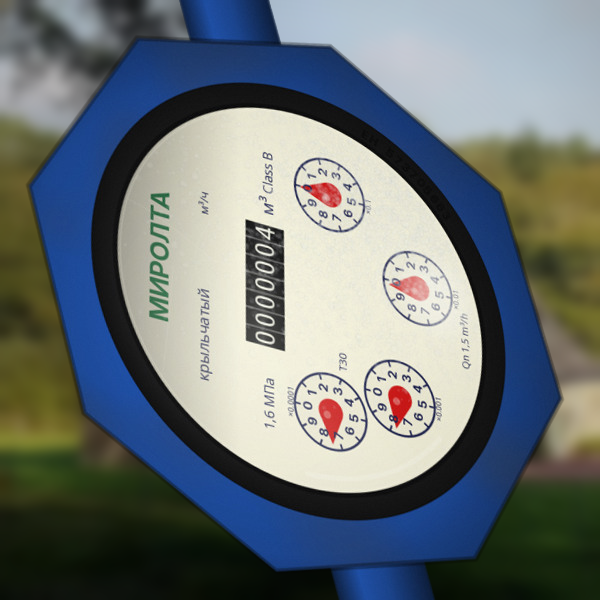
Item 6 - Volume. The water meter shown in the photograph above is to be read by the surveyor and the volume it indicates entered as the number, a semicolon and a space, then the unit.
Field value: 3.9977; m³
